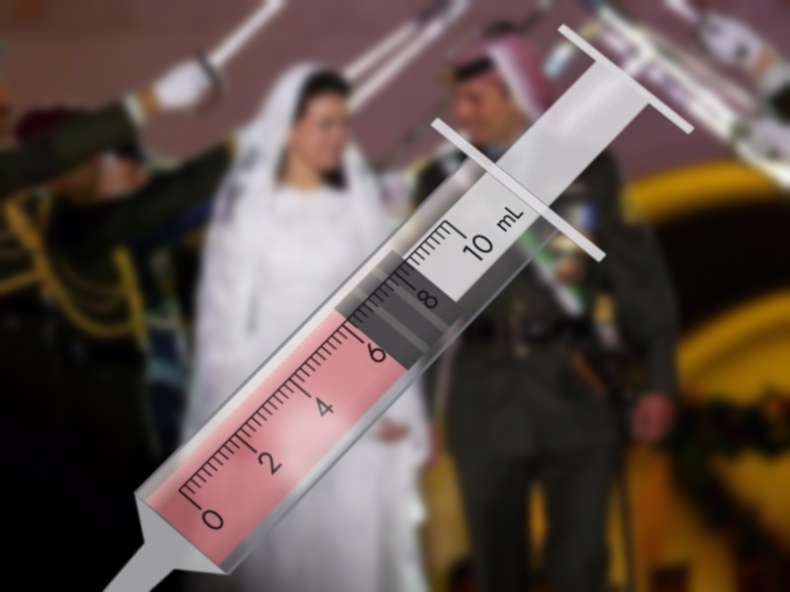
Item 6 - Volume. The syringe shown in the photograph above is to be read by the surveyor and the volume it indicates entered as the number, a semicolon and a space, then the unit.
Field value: 6.2; mL
